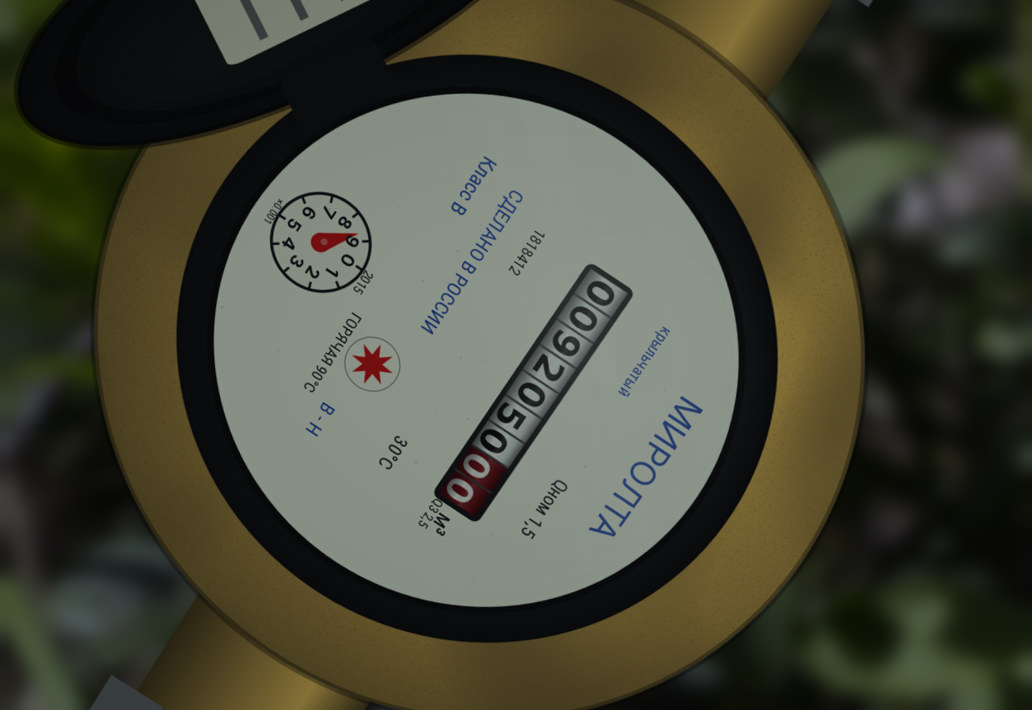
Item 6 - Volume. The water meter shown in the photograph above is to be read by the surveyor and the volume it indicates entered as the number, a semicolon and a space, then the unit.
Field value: 92049.998; m³
